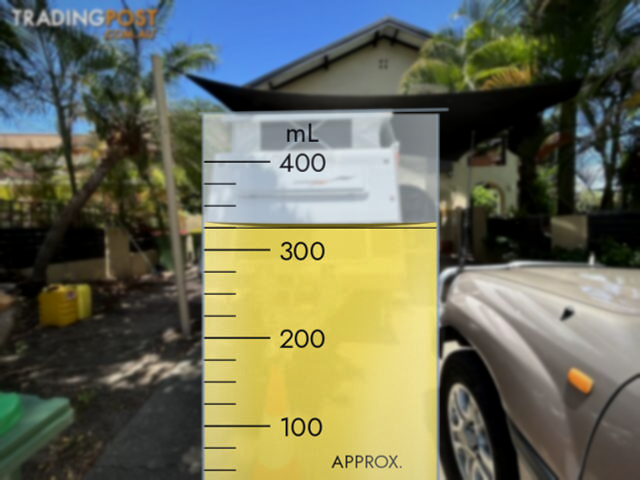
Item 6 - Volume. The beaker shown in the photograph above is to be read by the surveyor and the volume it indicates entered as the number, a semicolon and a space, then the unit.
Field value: 325; mL
